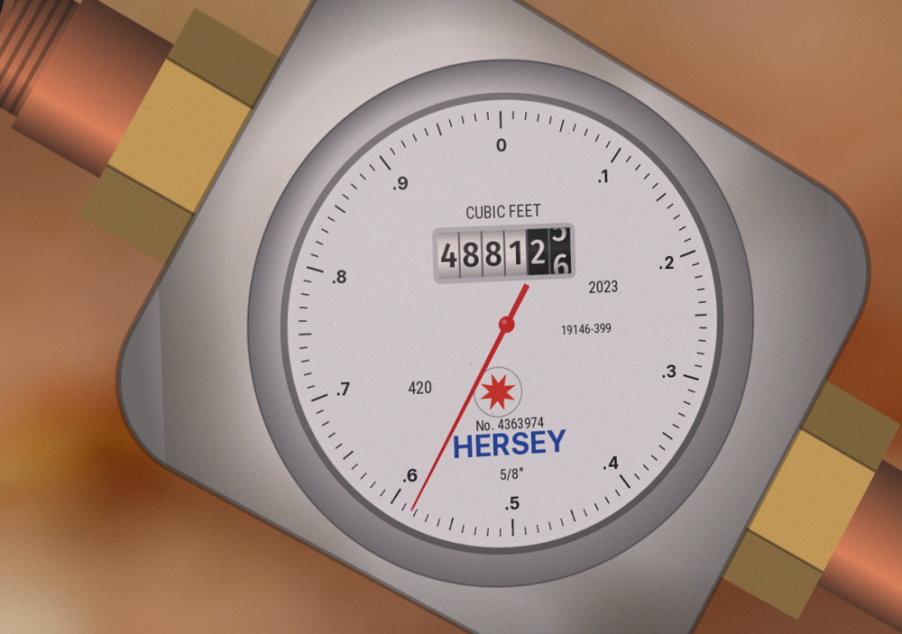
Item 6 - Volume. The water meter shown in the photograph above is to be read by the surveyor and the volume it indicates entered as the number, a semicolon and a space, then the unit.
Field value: 488125.58; ft³
